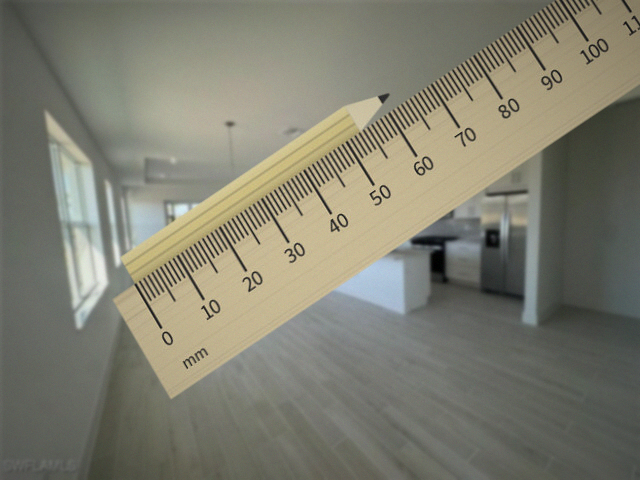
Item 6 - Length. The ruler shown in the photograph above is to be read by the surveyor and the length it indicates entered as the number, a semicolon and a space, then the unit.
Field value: 62; mm
